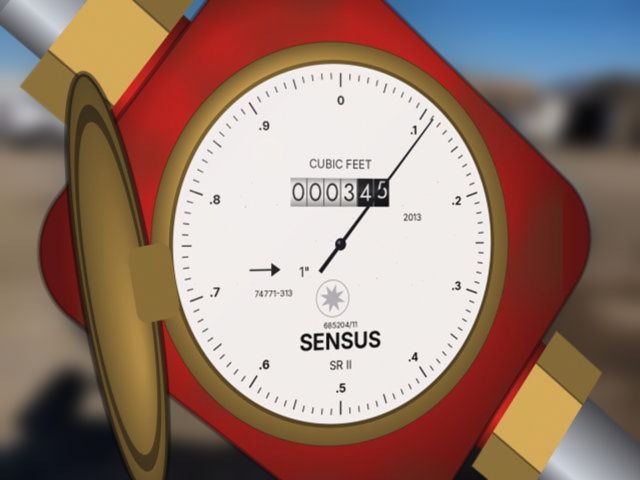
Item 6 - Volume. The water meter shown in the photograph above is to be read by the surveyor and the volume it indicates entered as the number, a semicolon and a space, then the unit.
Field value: 345.11; ft³
